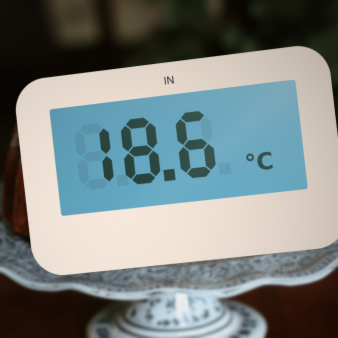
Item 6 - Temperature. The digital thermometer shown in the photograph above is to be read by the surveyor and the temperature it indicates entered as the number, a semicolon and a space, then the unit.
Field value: 18.6; °C
